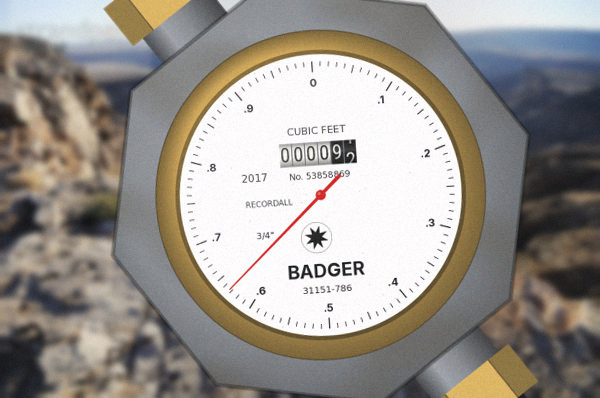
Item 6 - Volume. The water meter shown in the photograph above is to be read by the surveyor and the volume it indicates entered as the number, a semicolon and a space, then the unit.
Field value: 91.63; ft³
